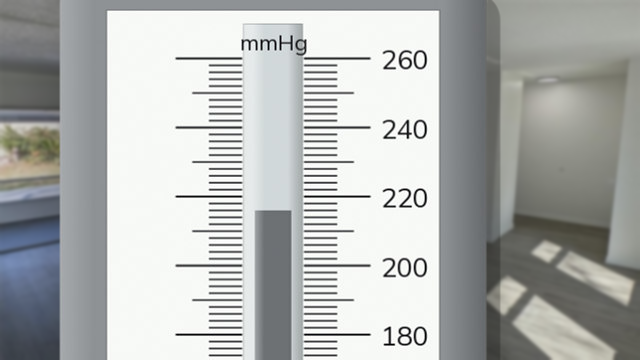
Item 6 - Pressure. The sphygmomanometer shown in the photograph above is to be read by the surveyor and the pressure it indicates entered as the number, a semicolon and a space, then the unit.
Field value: 216; mmHg
